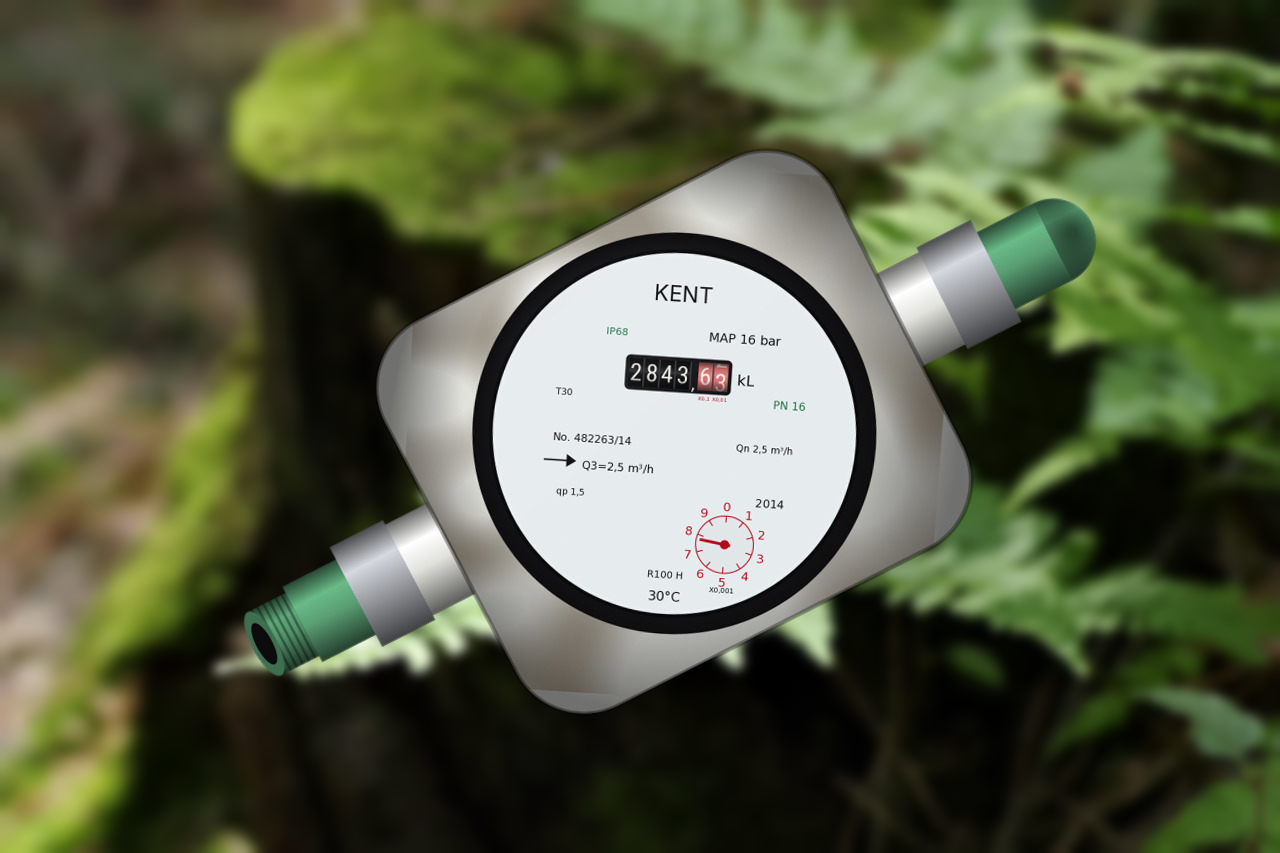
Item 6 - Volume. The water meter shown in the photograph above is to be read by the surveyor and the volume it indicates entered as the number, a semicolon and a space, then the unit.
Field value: 2843.627; kL
